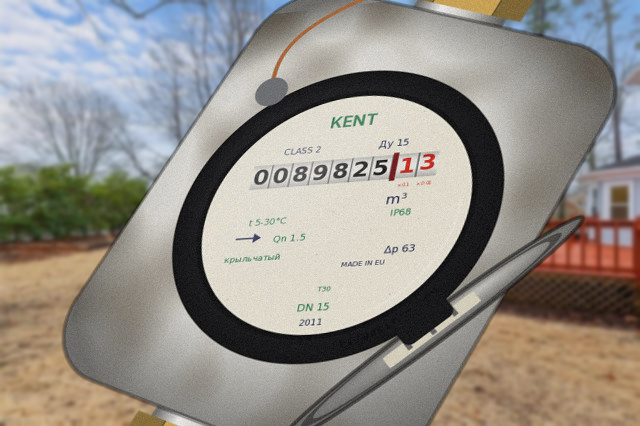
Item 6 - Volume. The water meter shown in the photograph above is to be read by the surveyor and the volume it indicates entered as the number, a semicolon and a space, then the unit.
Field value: 89825.13; m³
